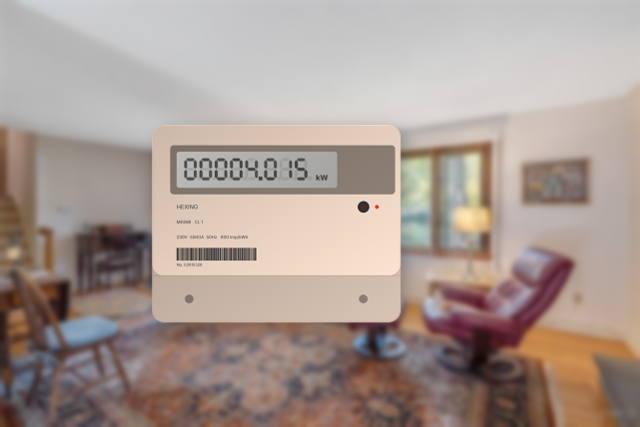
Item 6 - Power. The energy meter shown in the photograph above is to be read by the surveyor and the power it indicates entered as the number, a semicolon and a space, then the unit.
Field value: 4.015; kW
